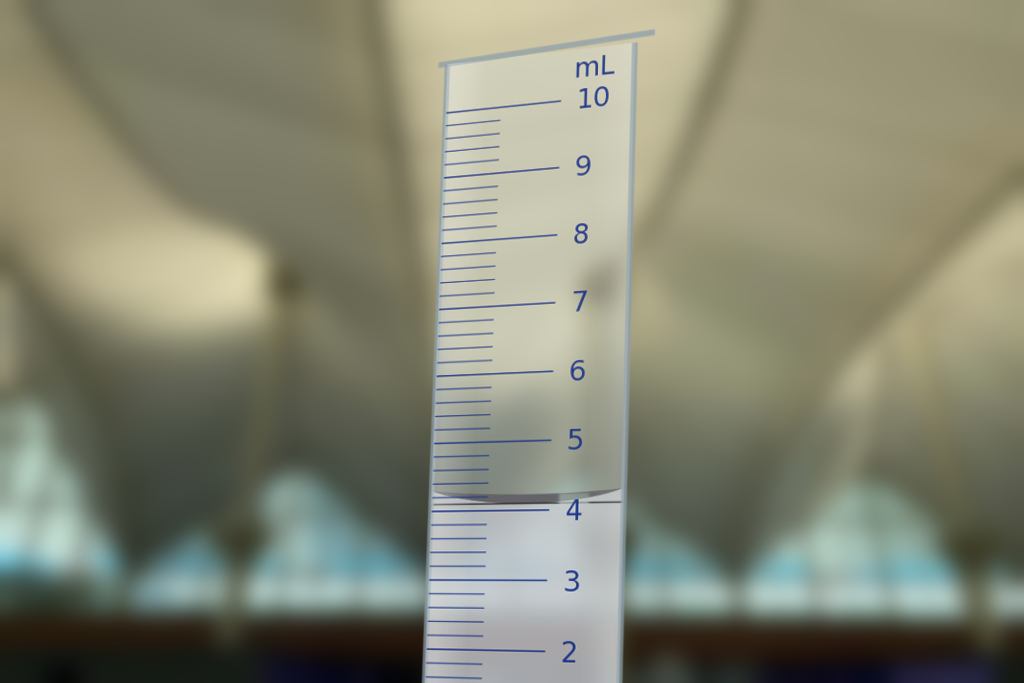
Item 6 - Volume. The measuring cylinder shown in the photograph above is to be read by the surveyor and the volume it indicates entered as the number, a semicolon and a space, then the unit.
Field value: 4.1; mL
